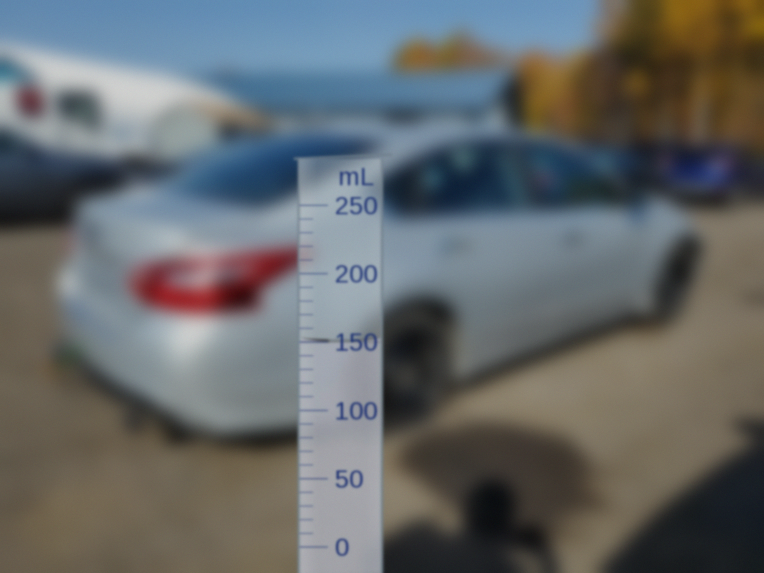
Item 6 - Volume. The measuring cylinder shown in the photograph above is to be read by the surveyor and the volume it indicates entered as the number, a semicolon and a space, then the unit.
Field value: 150; mL
